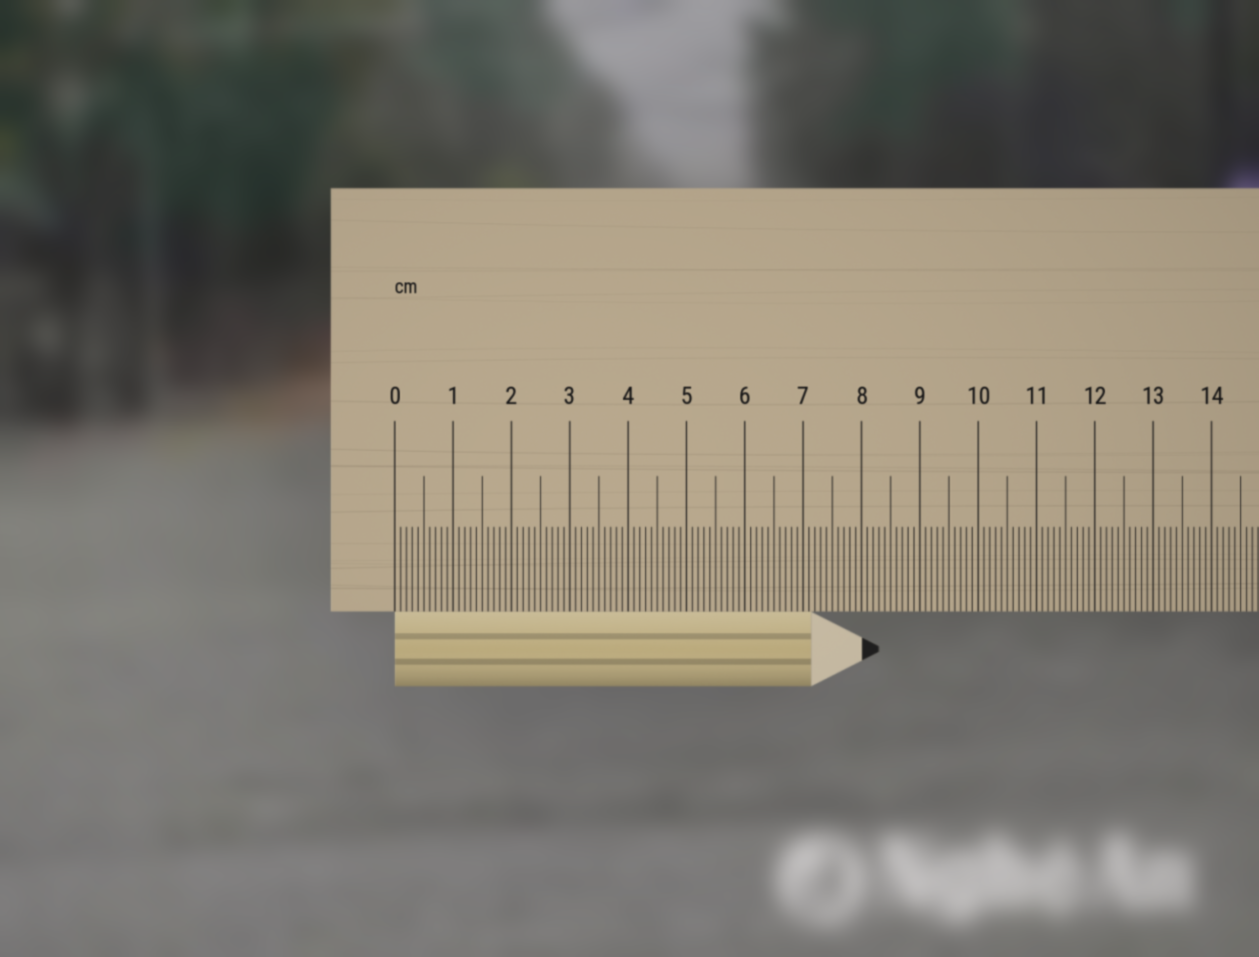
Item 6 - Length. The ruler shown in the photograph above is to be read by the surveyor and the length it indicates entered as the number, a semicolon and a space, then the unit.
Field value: 8.3; cm
